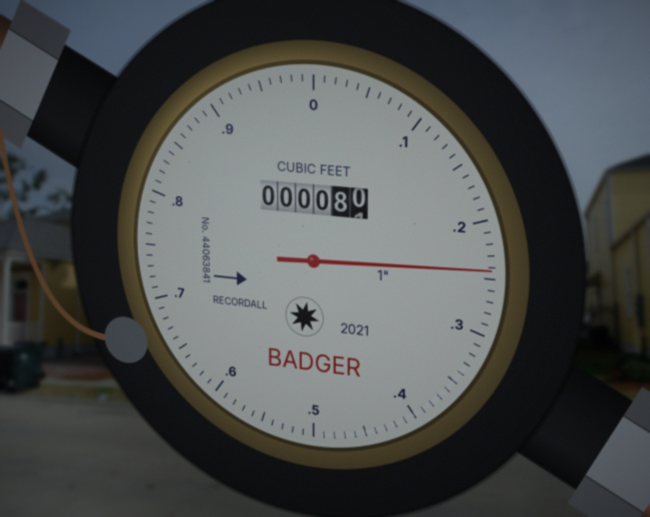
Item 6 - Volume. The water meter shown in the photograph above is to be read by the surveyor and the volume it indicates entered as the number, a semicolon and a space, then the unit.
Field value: 80.24; ft³
